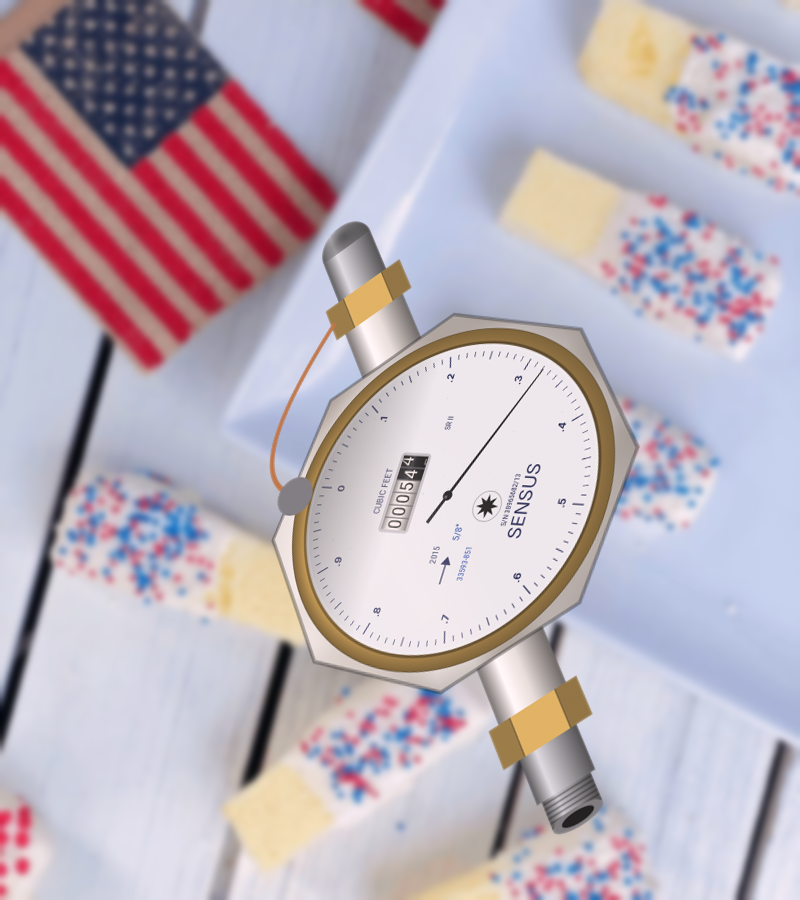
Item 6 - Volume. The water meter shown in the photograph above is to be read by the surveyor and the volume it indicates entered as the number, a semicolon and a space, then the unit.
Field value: 544.32; ft³
